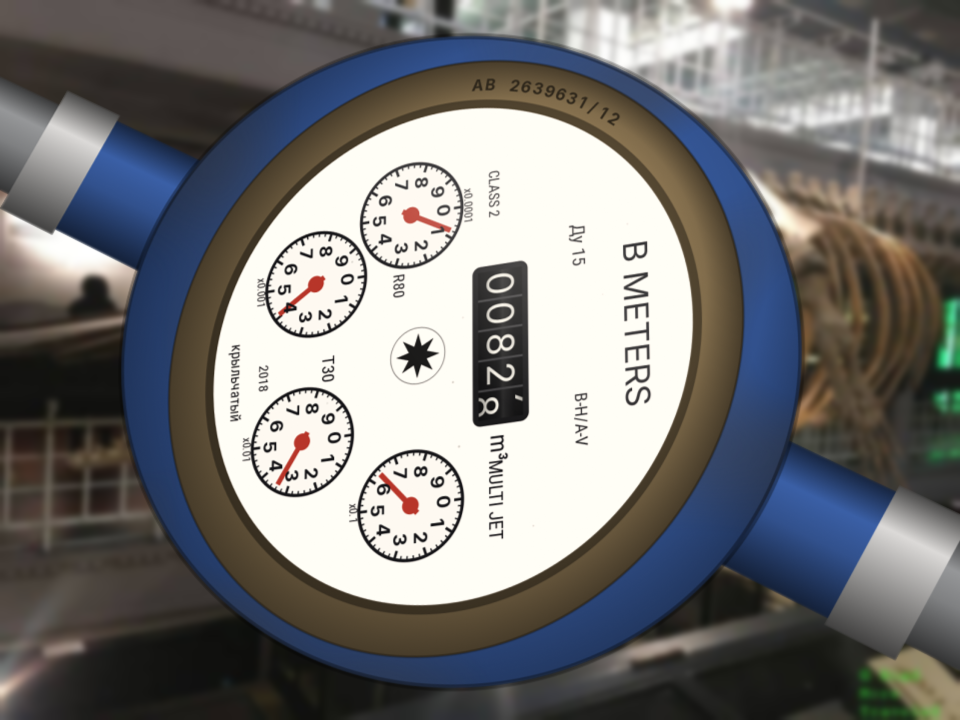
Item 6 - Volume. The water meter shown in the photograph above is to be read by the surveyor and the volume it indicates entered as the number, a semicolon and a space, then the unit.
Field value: 827.6340; m³
